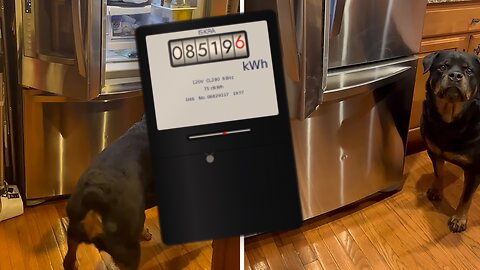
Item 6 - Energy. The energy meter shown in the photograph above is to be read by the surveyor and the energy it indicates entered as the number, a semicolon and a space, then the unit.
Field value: 8519.6; kWh
